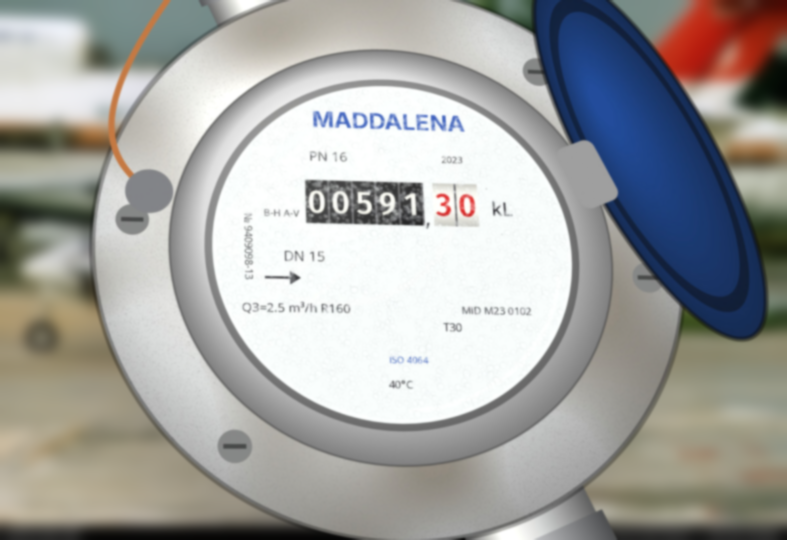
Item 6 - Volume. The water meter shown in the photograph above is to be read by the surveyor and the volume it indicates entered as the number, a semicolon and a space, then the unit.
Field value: 591.30; kL
